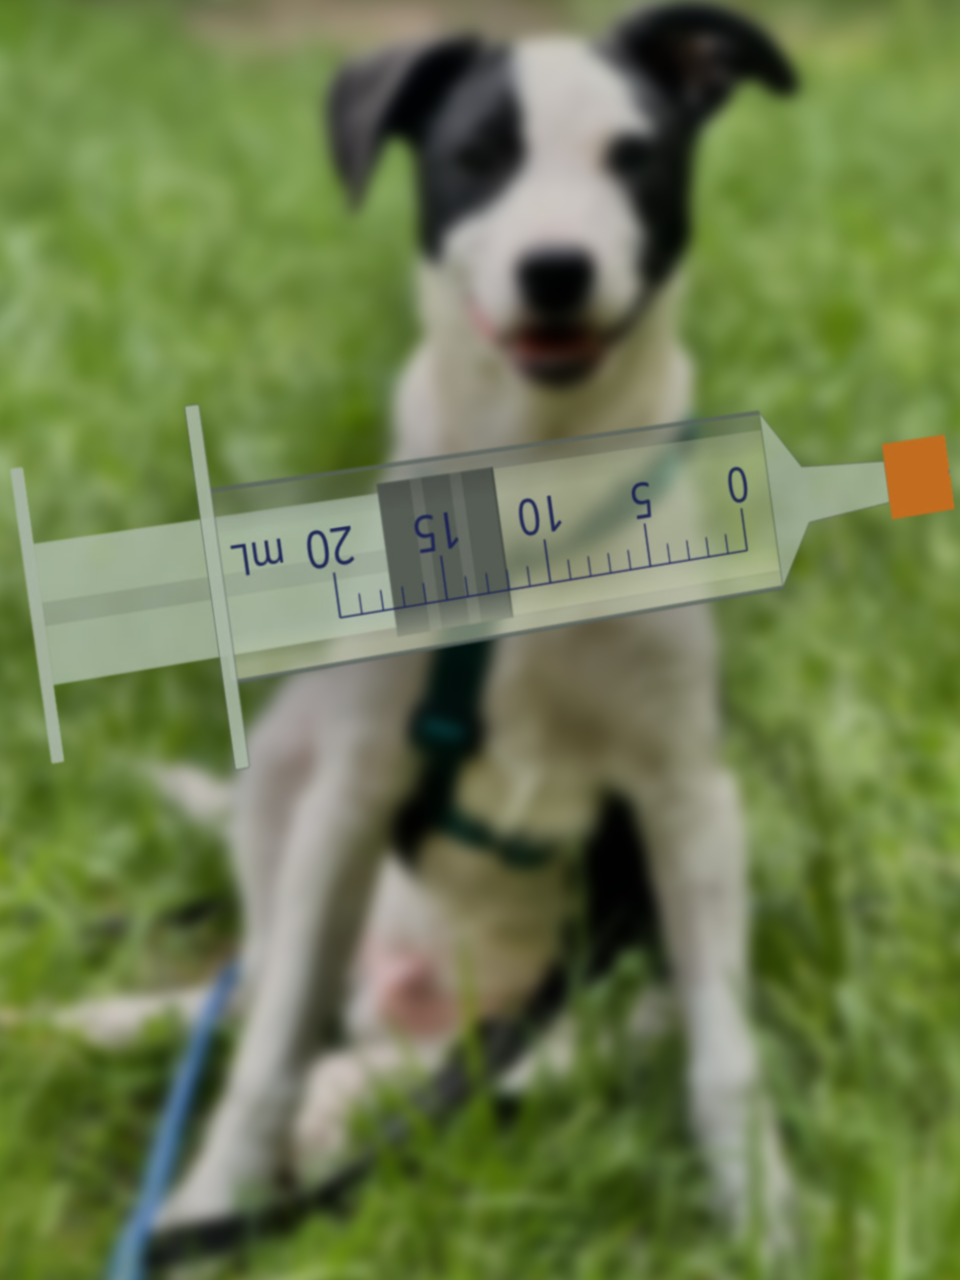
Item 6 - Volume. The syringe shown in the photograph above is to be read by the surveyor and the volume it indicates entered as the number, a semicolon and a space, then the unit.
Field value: 12; mL
